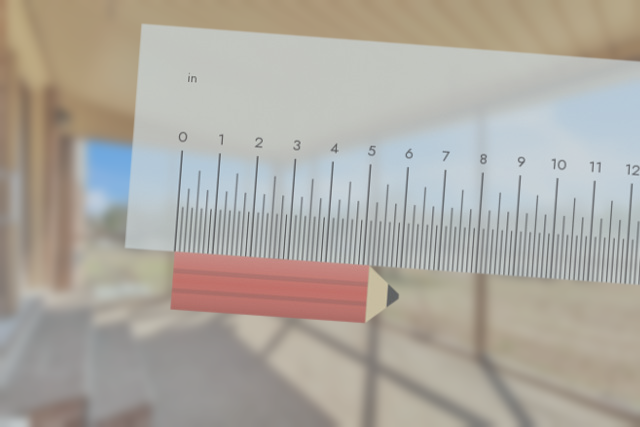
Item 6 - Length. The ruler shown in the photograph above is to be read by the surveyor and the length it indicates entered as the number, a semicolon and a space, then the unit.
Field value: 6; in
